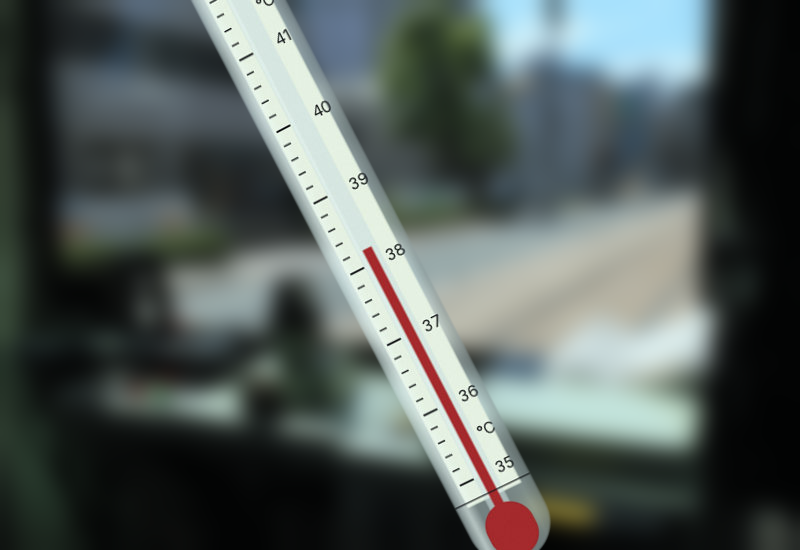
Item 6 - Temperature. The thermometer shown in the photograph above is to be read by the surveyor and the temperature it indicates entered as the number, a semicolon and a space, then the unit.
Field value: 38.2; °C
